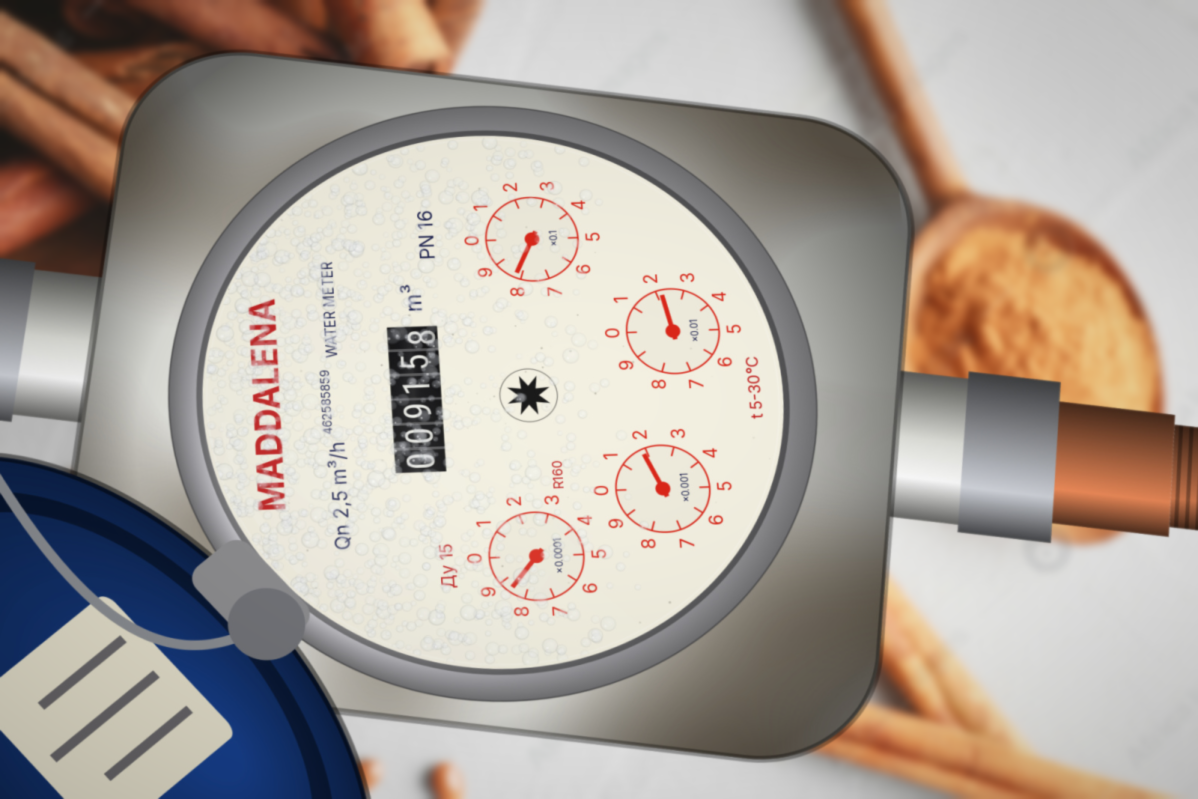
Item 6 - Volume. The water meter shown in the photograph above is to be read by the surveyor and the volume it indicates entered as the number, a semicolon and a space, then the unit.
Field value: 9157.8218; m³
